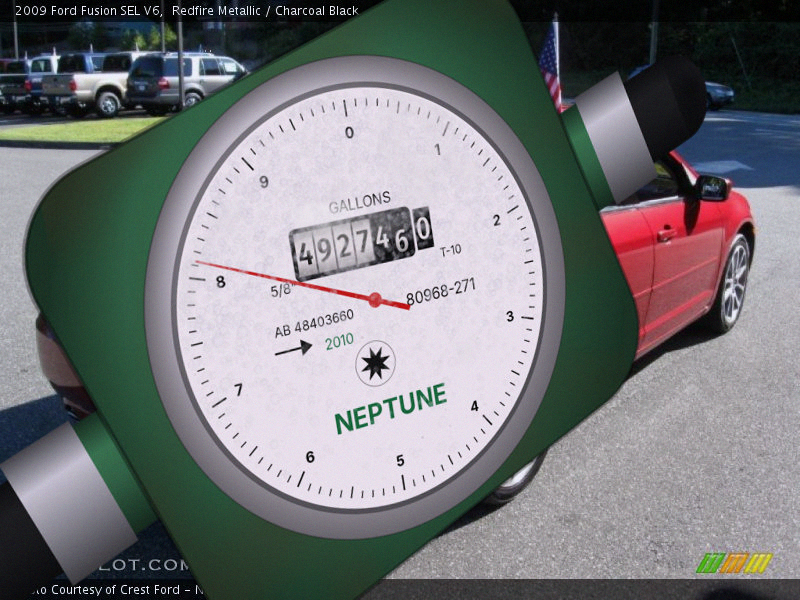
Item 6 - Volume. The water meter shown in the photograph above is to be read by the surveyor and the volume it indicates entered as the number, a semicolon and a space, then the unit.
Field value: 4927458.1; gal
